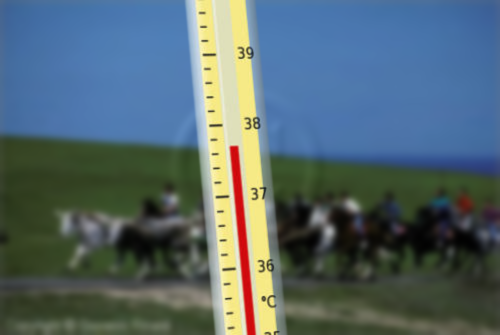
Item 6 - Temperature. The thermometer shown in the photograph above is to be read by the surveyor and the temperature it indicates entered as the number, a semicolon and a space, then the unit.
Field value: 37.7; °C
